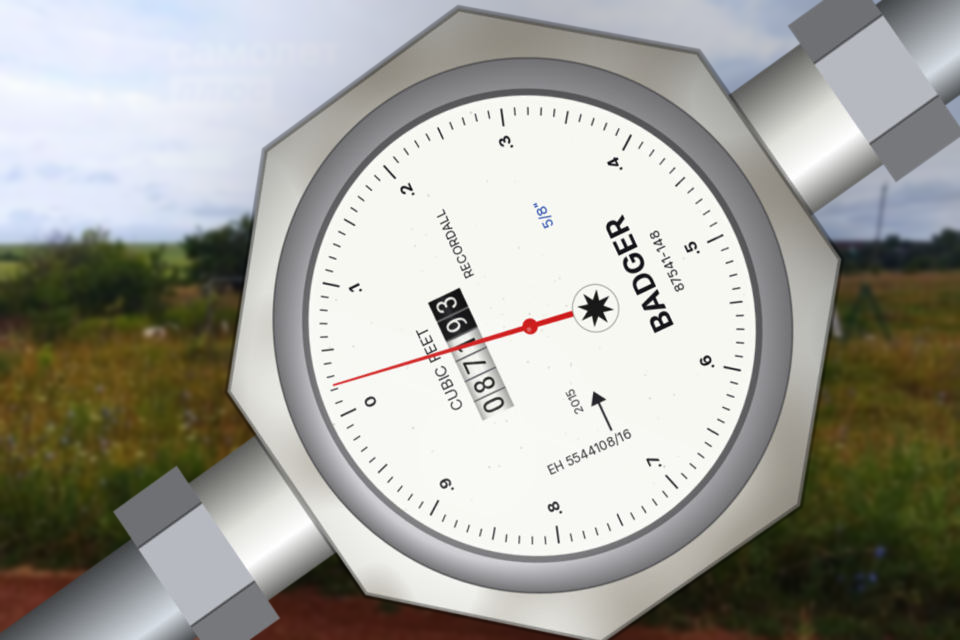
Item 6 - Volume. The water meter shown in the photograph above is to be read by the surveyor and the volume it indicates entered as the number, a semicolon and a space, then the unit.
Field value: 87193.02; ft³
